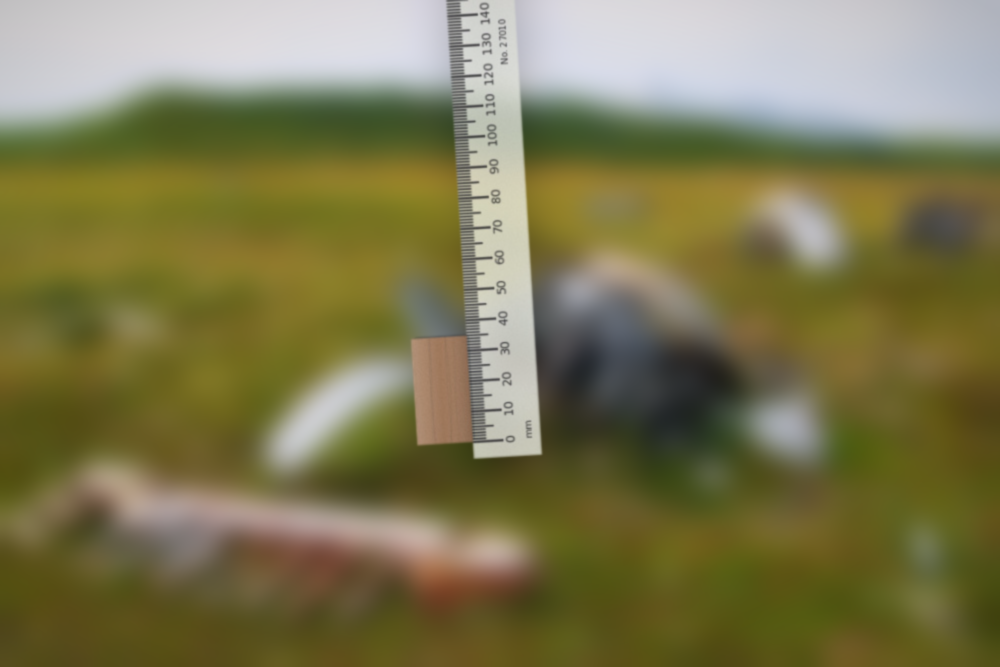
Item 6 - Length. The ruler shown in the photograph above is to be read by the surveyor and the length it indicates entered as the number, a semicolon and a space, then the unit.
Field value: 35; mm
